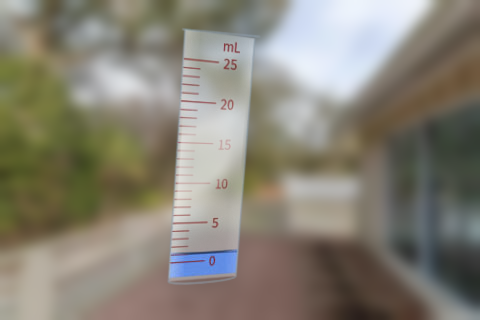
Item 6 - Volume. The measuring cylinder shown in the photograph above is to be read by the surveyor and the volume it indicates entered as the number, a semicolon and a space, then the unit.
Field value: 1; mL
